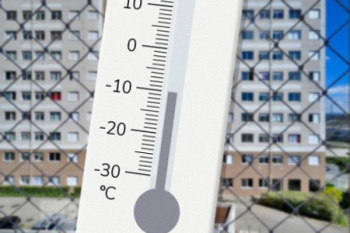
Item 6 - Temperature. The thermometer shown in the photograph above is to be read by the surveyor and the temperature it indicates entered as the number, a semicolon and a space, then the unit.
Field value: -10; °C
